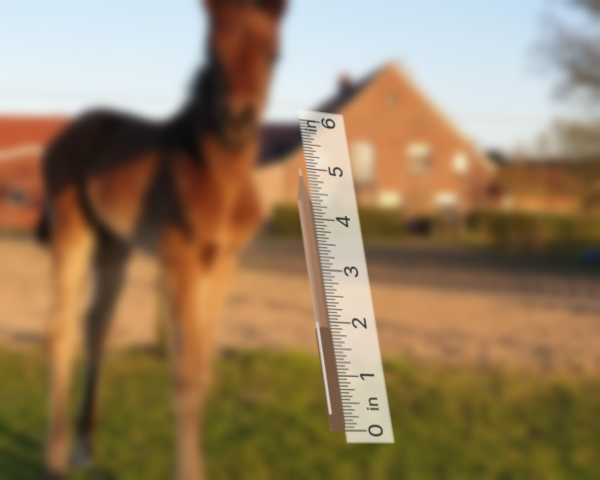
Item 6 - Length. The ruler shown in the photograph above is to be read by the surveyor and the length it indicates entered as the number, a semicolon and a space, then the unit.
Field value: 5; in
